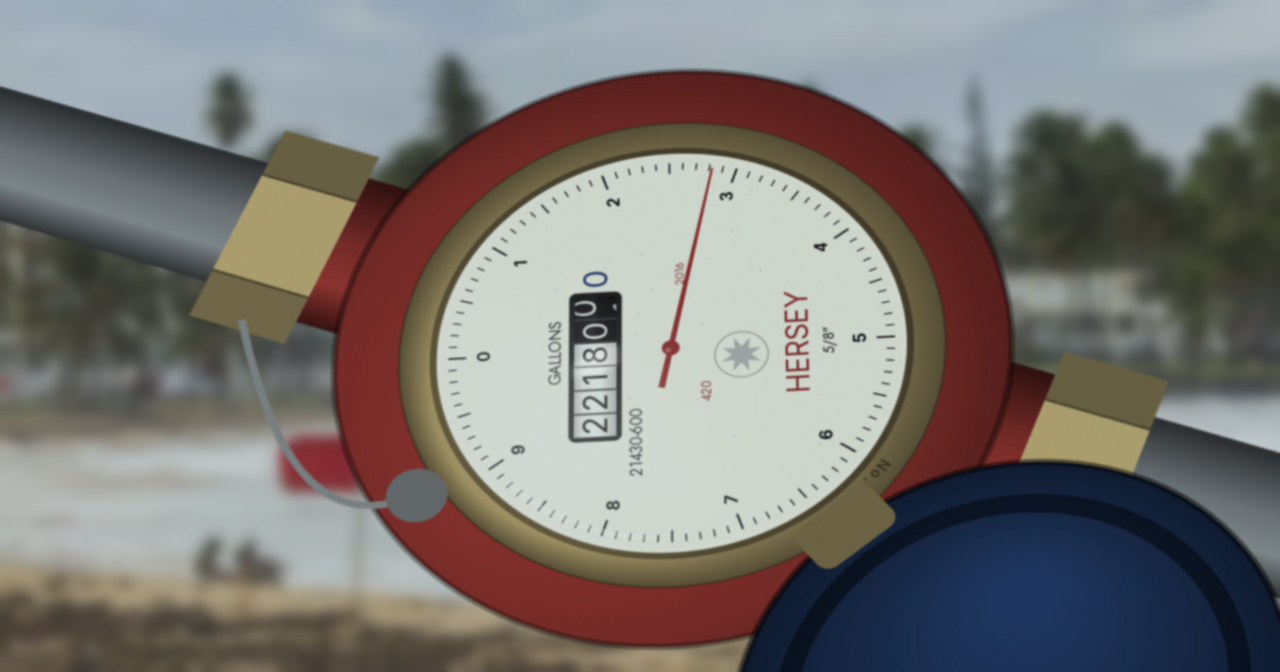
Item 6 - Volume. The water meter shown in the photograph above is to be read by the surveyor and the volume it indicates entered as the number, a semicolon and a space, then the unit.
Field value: 2218002.8; gal
